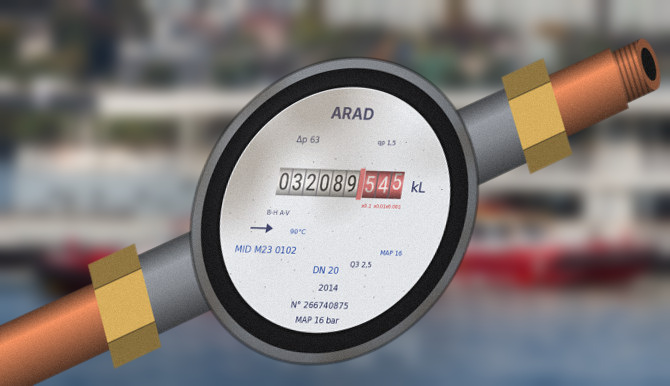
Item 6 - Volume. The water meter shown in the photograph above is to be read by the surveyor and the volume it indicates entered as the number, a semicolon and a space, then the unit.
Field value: 32089.545; kL
